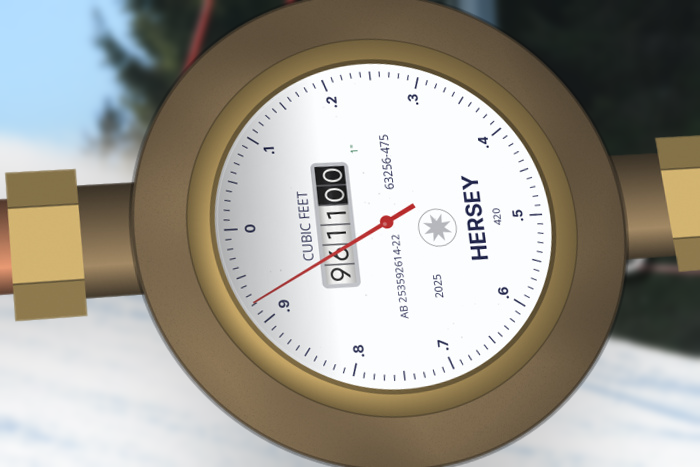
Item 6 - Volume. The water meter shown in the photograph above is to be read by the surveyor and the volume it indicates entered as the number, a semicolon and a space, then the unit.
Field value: 961099.92; ft³
